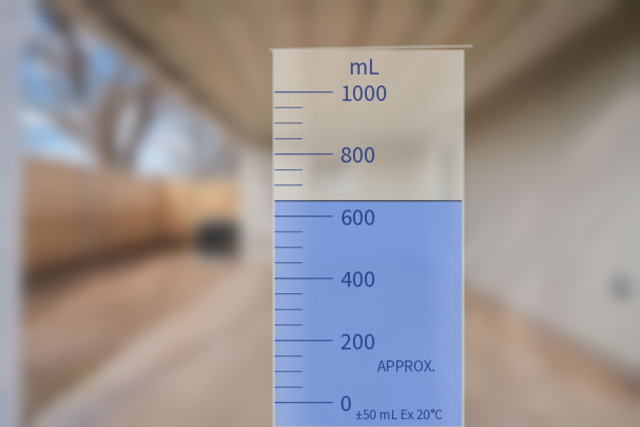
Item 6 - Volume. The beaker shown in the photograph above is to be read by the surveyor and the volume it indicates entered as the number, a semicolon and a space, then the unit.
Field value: 650; mL
